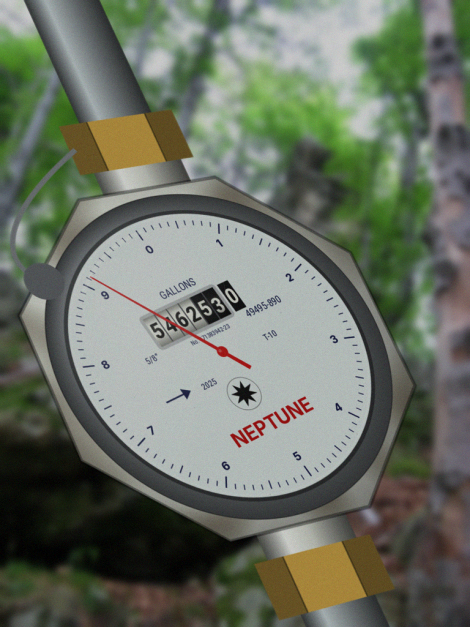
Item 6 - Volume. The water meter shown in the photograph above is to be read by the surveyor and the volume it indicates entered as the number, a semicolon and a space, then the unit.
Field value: 5462529.1; gal
